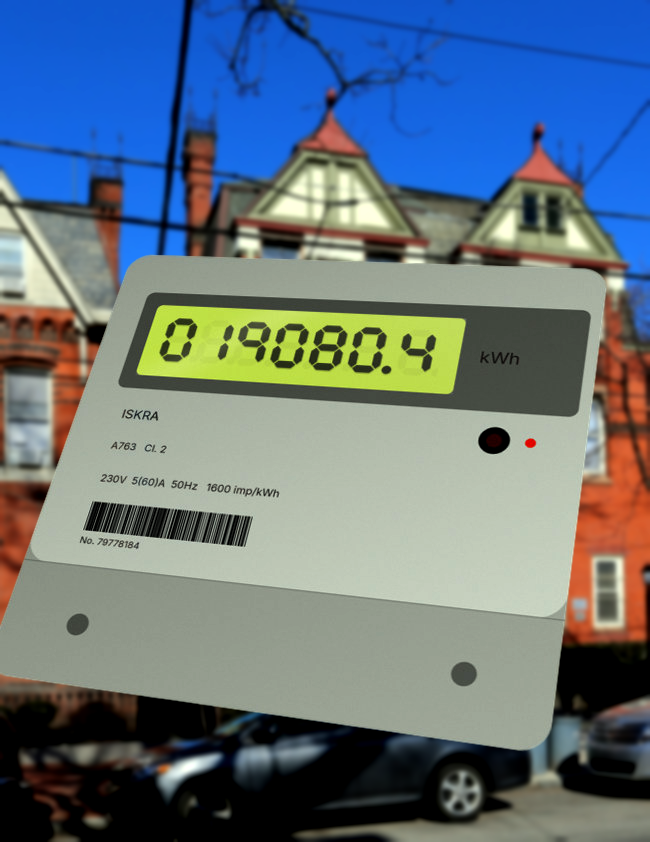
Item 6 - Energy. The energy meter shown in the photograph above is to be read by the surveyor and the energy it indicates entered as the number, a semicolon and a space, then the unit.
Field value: 19080.4; kWh
